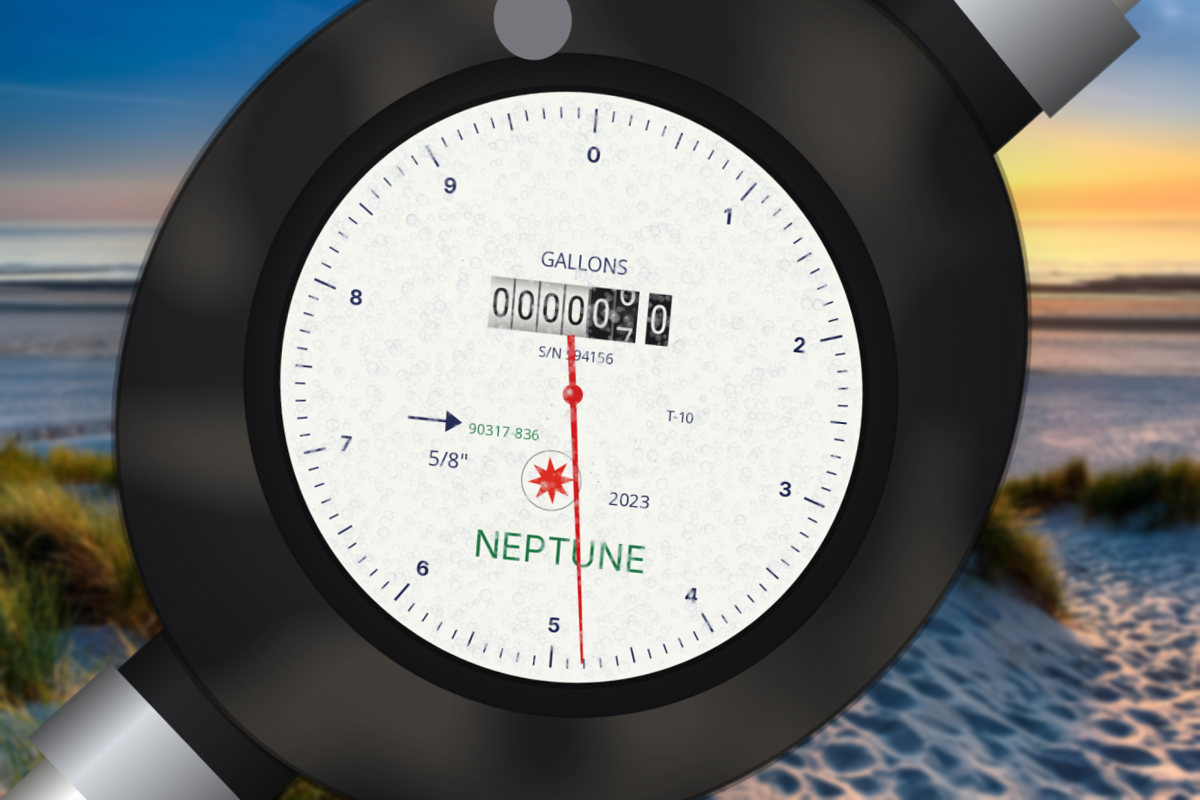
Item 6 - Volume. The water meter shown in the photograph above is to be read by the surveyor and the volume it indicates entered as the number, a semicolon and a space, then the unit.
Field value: 64.8; gal
